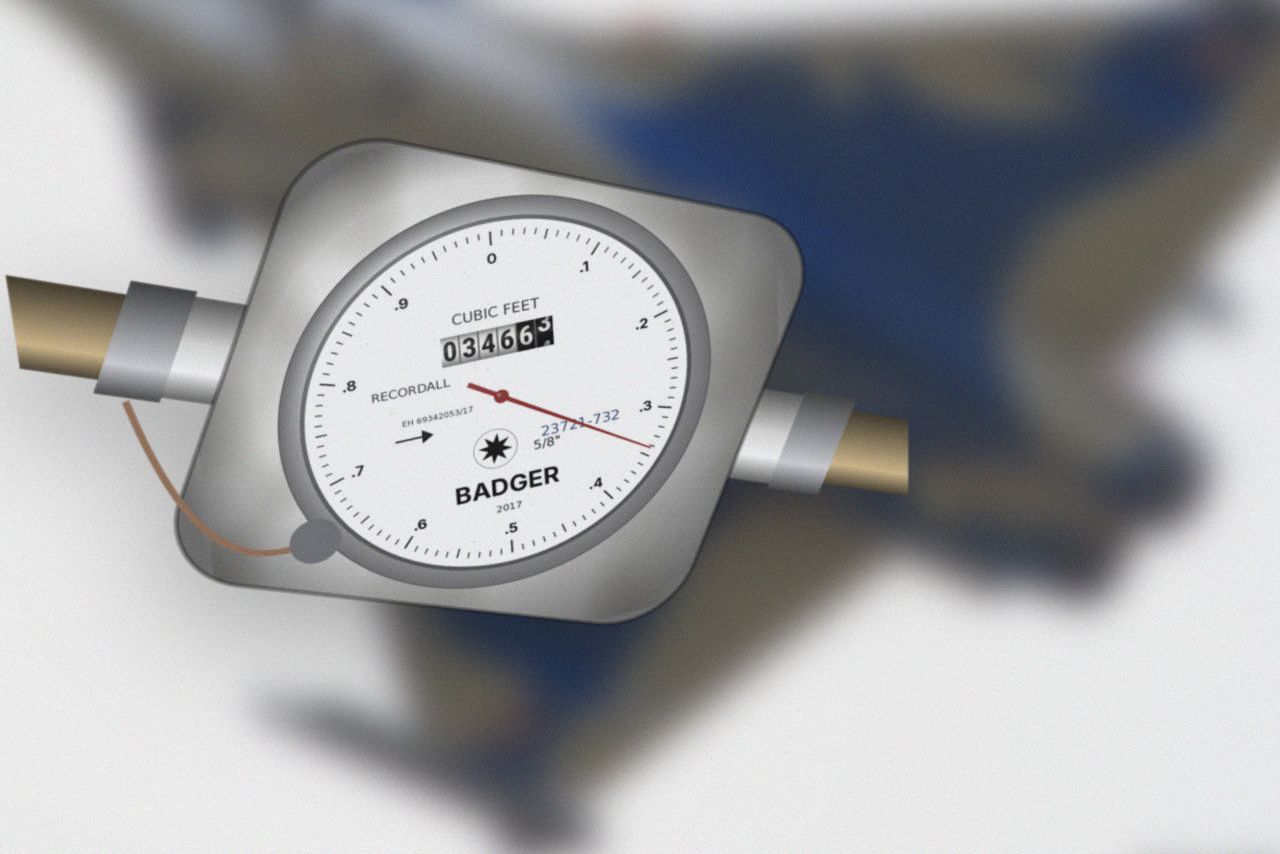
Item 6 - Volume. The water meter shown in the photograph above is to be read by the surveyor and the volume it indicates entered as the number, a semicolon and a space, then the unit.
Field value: 34663.34; ft³
